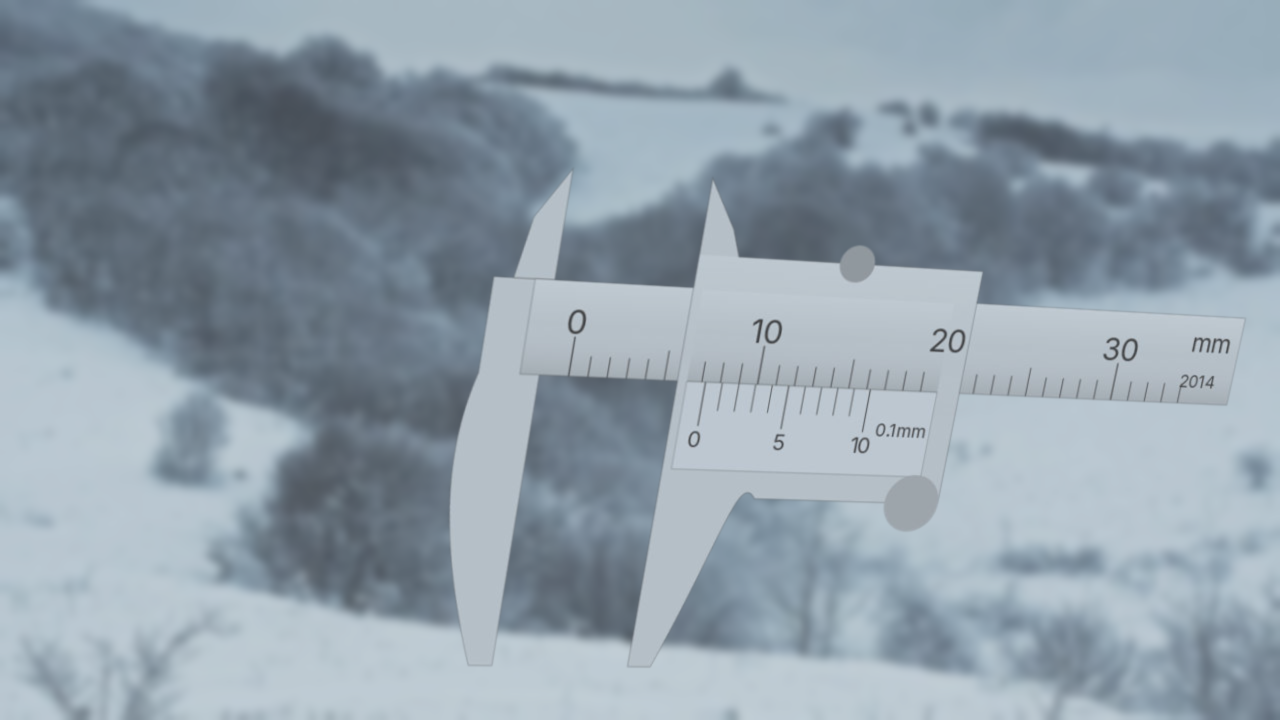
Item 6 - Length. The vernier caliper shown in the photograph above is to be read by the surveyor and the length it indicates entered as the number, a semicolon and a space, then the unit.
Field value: 7.2; mm
